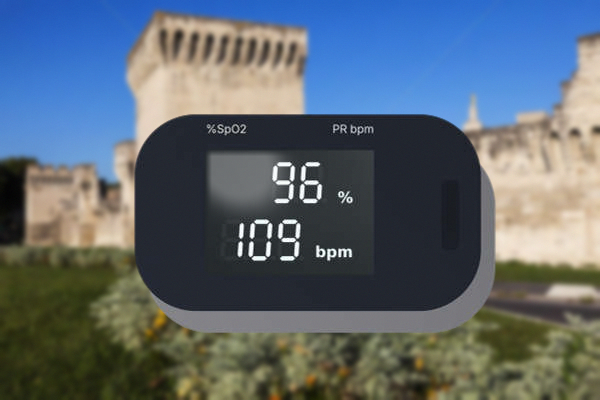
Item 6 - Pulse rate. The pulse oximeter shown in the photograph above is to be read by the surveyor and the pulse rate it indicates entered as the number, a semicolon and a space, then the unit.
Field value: 109; bpm
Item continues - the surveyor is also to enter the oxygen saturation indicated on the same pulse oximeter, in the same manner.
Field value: 96; %
